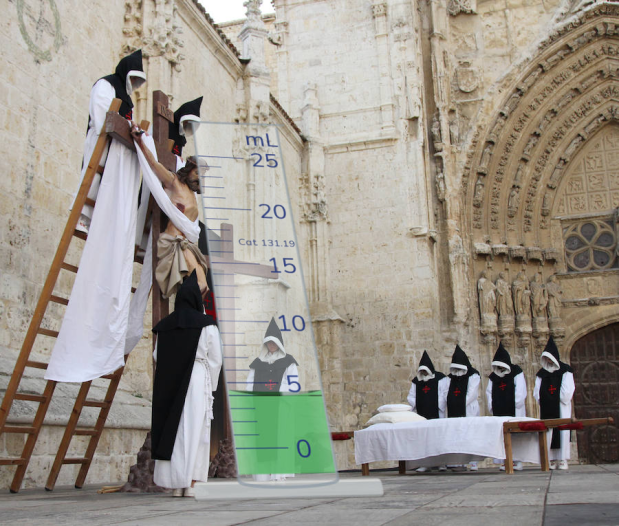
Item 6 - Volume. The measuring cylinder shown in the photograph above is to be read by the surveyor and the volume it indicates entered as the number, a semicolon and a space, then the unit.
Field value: 4; mL
